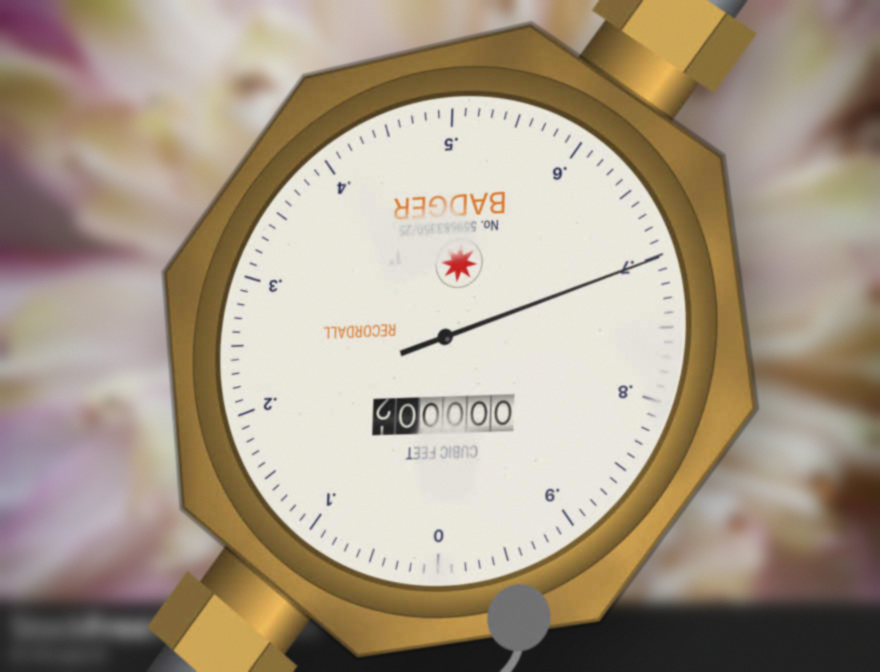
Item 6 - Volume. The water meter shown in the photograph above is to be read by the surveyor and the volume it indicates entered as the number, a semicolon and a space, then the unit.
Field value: 1.70; ft³
